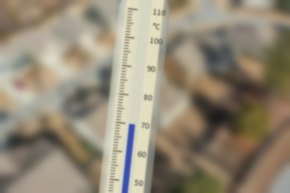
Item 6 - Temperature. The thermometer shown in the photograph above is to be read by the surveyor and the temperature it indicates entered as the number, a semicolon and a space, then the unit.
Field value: 70; °C
